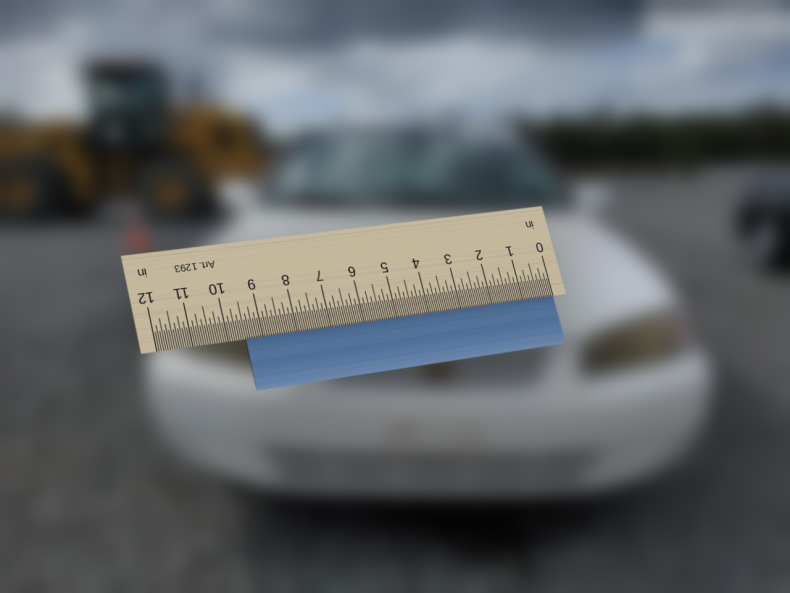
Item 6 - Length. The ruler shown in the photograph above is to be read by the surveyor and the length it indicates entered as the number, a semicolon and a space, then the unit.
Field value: 9.5; in
